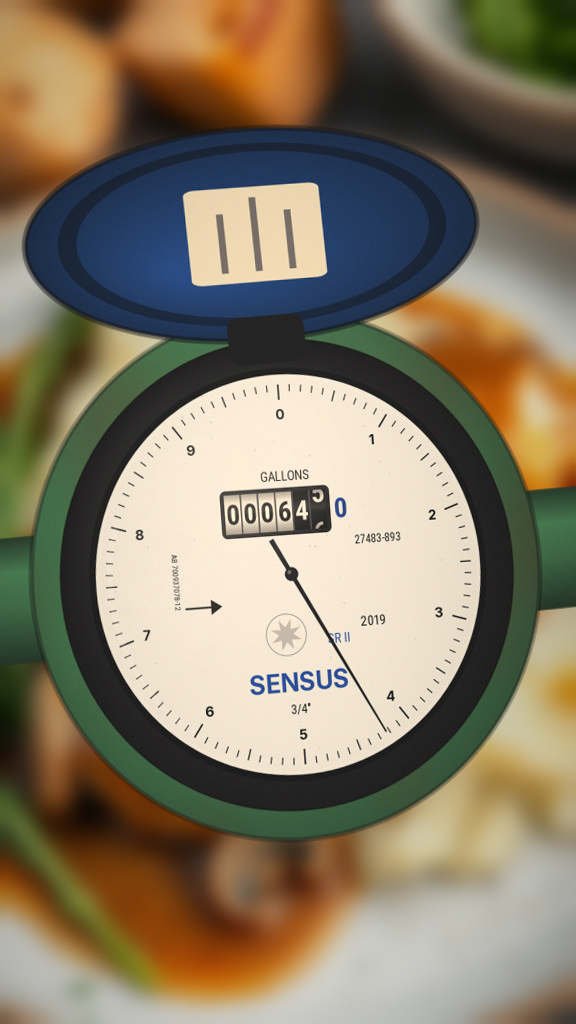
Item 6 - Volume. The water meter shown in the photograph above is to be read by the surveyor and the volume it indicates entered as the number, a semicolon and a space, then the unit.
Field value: 6454.2; gal
